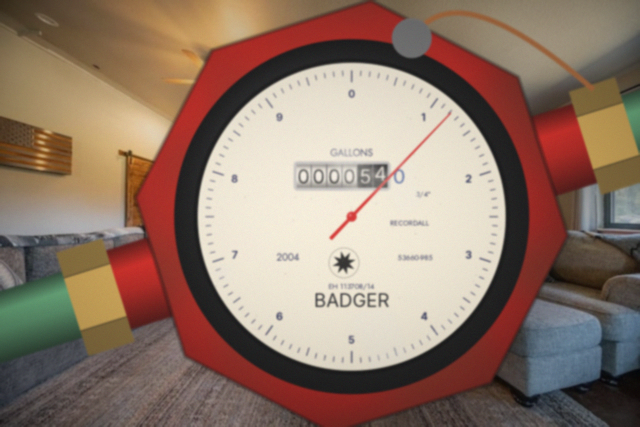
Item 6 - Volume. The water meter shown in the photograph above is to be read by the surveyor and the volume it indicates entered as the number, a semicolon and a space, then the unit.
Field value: 541.2; gal
